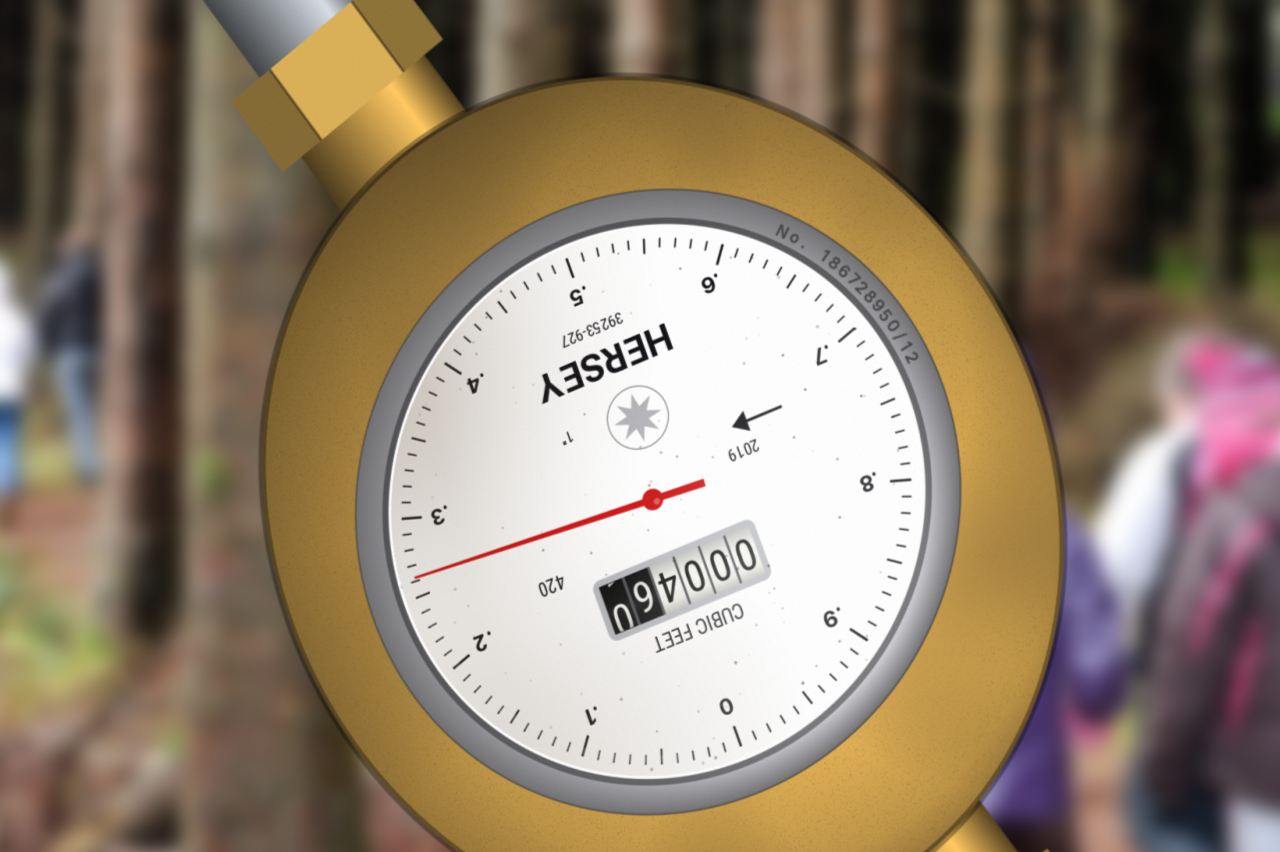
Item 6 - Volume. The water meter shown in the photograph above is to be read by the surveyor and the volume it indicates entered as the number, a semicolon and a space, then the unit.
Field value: 460.26; ft³
